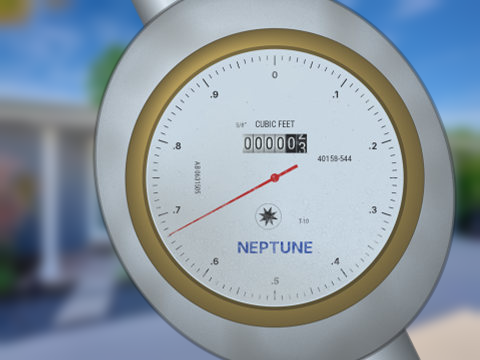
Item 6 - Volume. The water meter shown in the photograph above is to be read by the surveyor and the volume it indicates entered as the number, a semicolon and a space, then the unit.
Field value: 2.67; ft³
